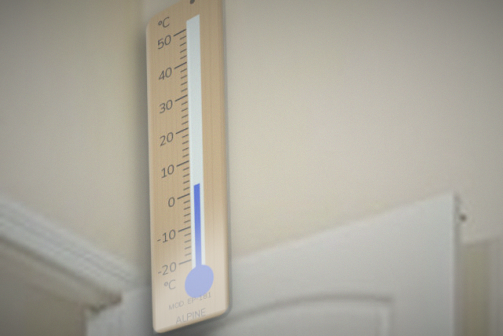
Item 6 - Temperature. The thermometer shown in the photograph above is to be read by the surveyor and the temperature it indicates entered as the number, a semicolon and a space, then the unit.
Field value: 2; °C
